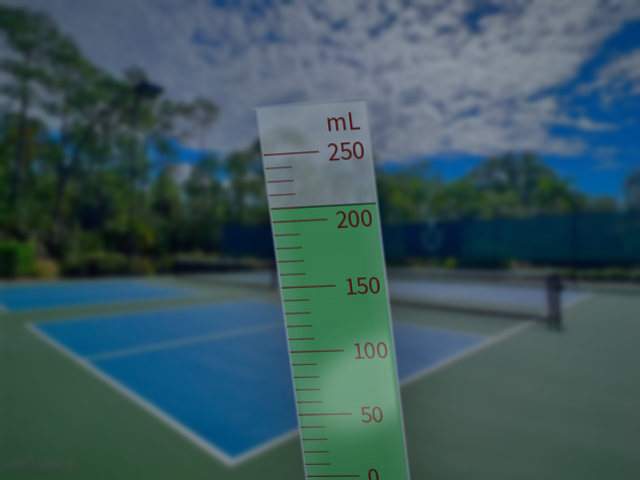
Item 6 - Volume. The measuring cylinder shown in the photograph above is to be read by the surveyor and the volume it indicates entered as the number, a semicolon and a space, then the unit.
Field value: 210; mL
